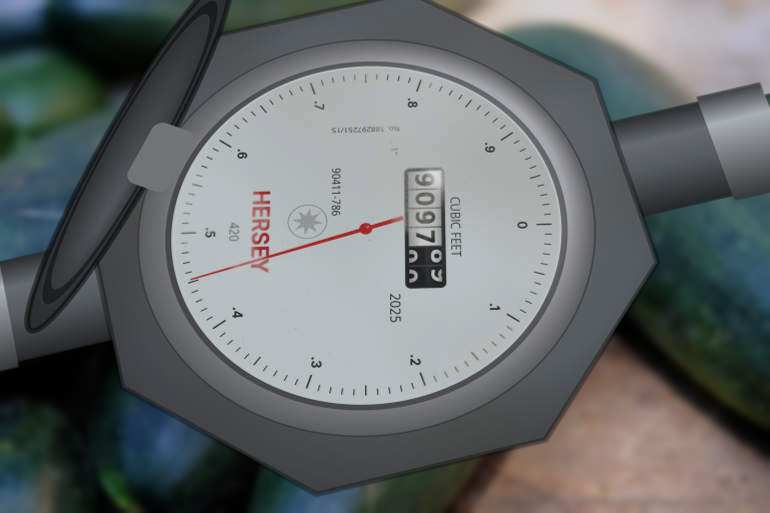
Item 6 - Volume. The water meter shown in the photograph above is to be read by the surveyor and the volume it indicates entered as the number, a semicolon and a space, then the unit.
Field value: 909789.45; ft³
